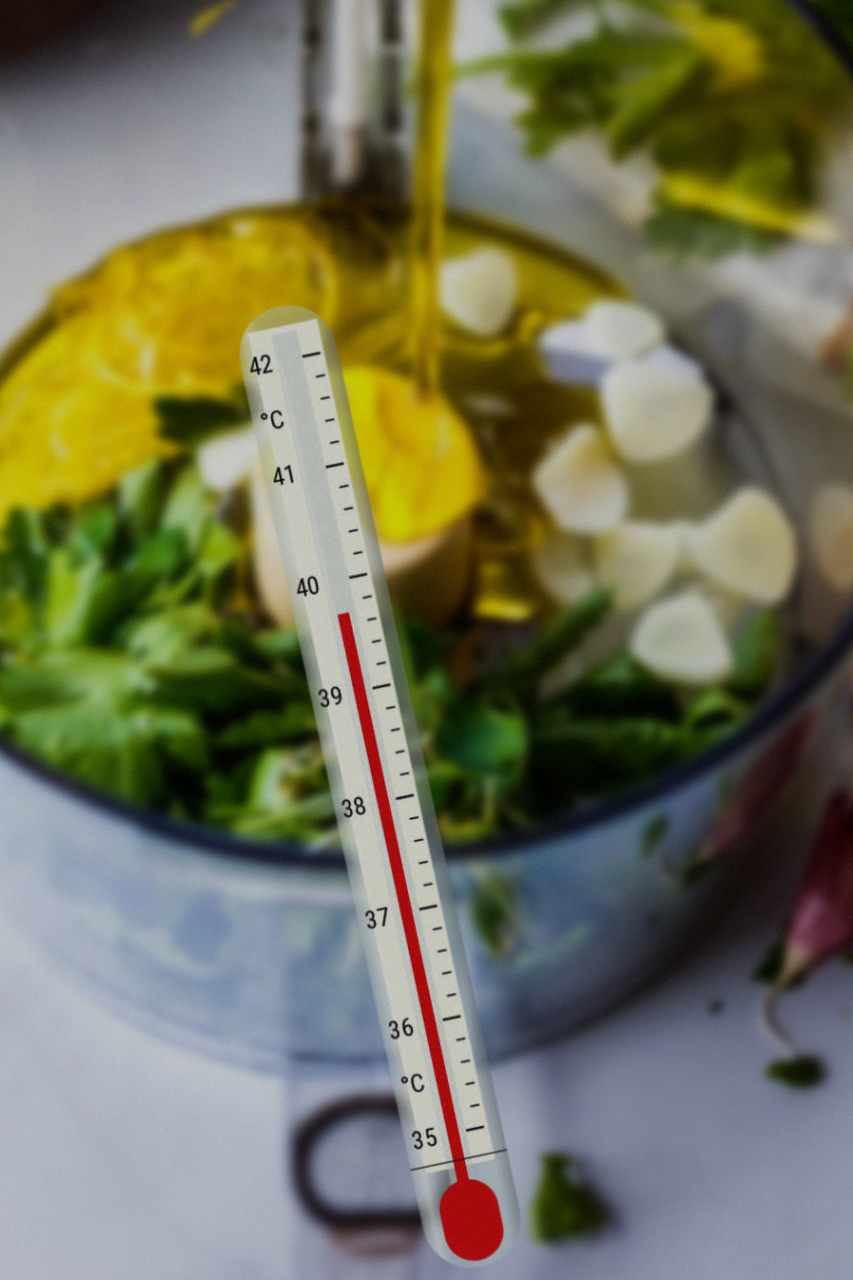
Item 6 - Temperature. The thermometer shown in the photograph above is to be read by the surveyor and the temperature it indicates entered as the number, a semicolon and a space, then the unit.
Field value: 39.7; °C
